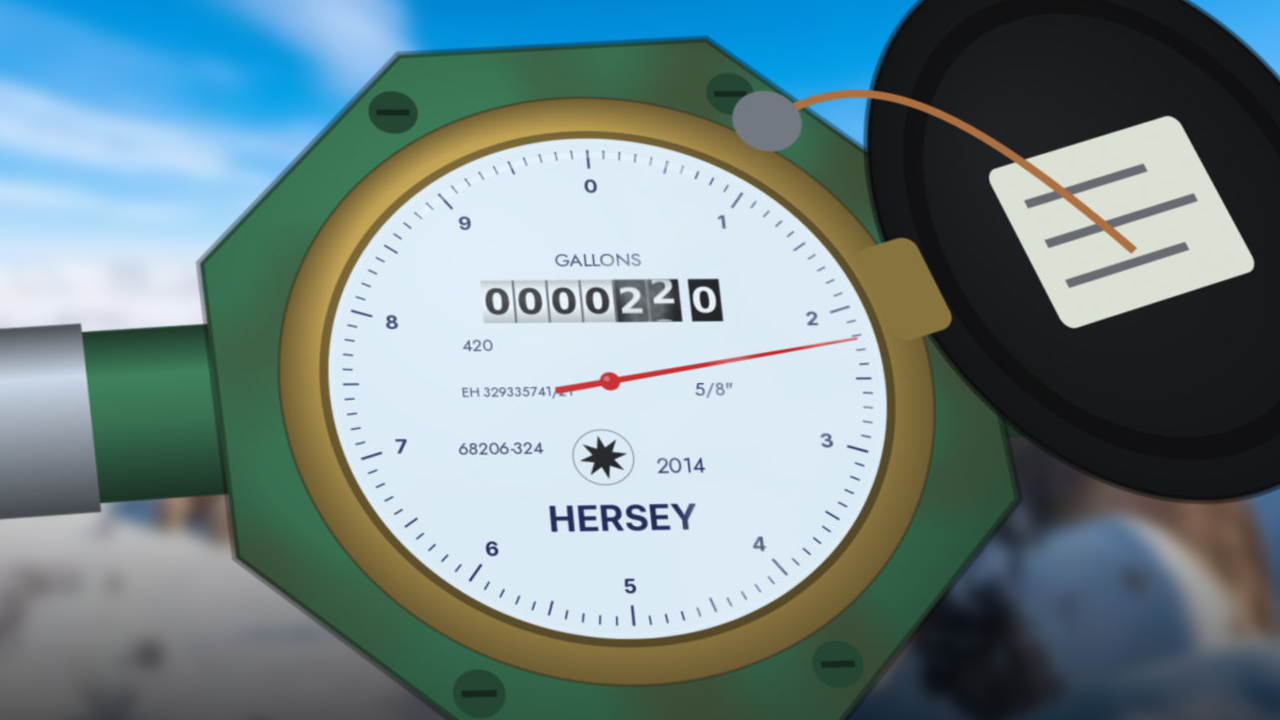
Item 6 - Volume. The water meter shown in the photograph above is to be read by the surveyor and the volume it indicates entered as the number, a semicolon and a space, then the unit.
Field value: 222.2; gal
